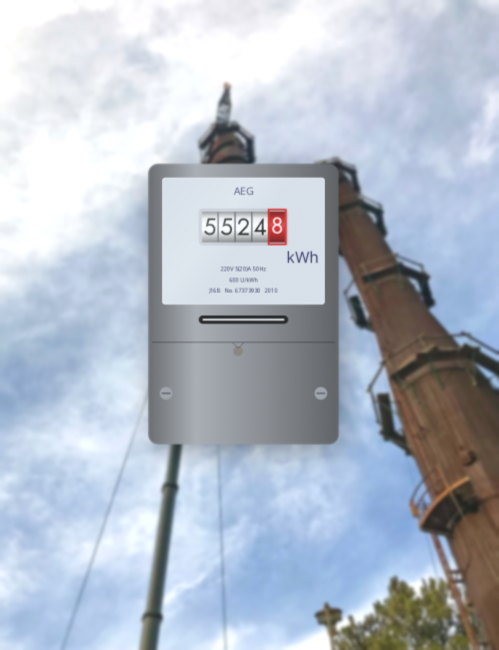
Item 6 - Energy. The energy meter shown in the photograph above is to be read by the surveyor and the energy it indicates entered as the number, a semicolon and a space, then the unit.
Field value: 5524.8; kWh
